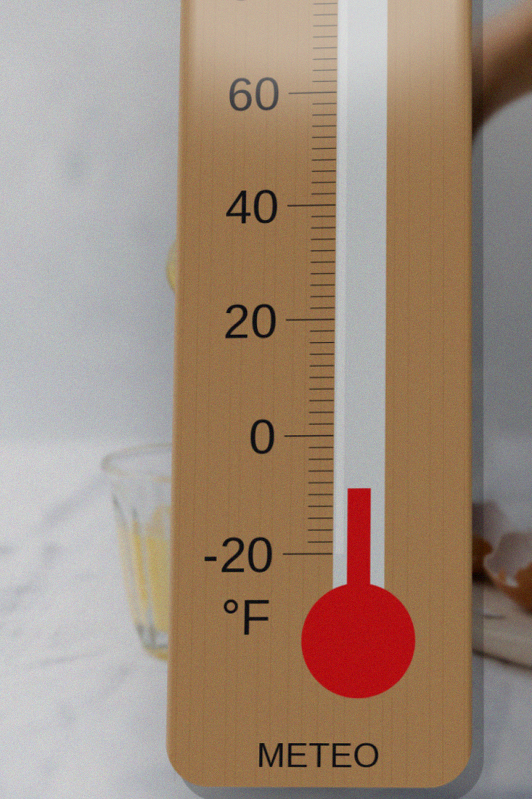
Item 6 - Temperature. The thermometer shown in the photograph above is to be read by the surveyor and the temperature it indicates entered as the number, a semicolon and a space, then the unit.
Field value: -9; °F
